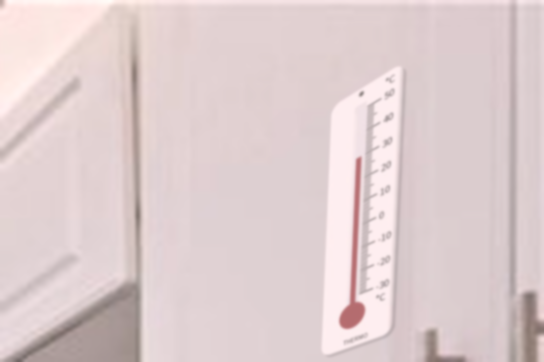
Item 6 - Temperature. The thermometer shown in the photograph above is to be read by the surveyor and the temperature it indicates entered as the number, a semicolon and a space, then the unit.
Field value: 30; °C
